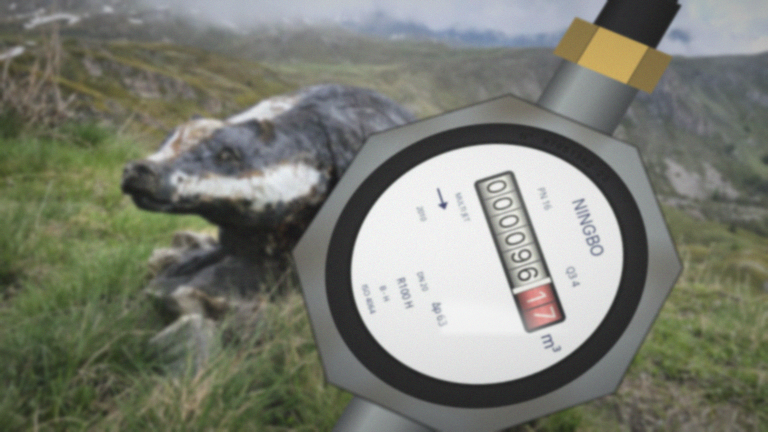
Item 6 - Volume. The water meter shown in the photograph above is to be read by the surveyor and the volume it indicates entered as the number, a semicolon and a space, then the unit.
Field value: 96.17; m³
